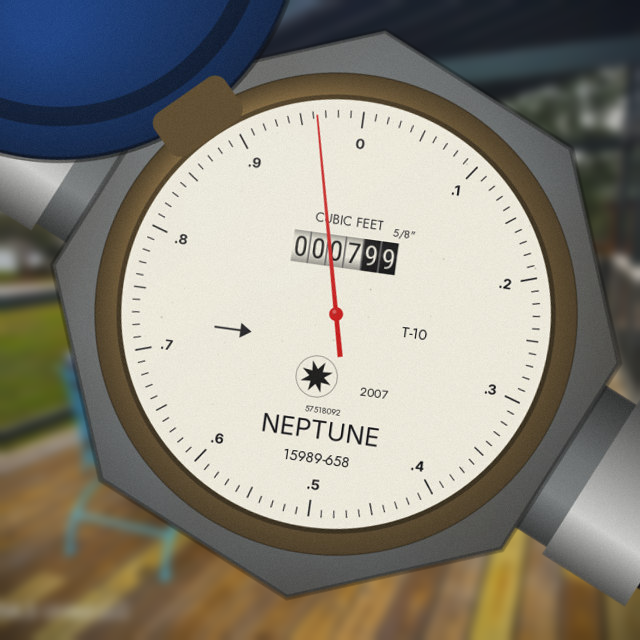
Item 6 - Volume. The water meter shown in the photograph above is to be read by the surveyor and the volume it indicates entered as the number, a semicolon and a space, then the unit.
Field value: 798.96; ft³
